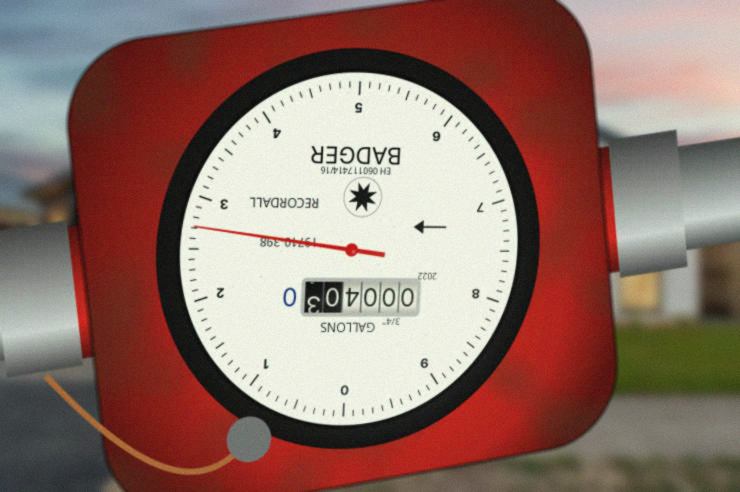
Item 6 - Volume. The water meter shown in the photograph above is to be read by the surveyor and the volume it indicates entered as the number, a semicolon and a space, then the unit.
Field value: 4032.7; gal
